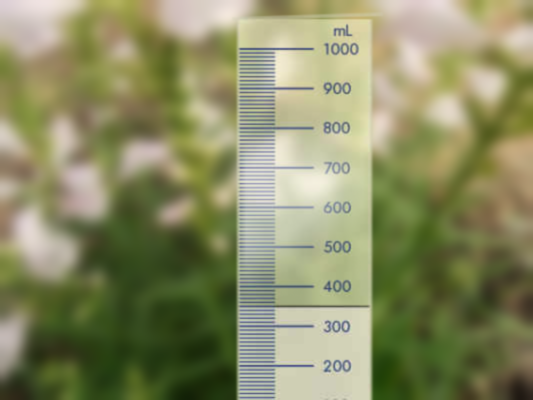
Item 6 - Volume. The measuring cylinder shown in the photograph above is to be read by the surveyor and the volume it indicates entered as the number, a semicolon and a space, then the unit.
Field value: 350; mL
